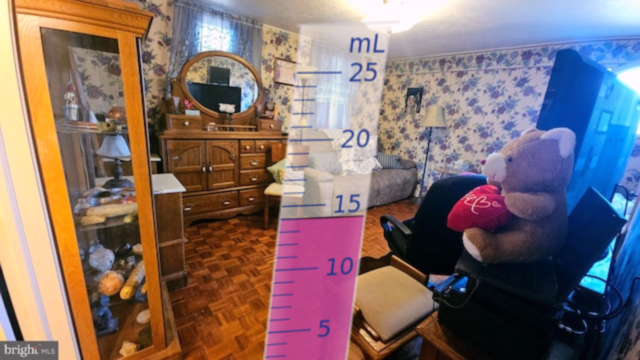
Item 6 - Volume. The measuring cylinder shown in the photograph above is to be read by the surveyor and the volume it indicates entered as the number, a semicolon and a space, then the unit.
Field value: 14; mL
